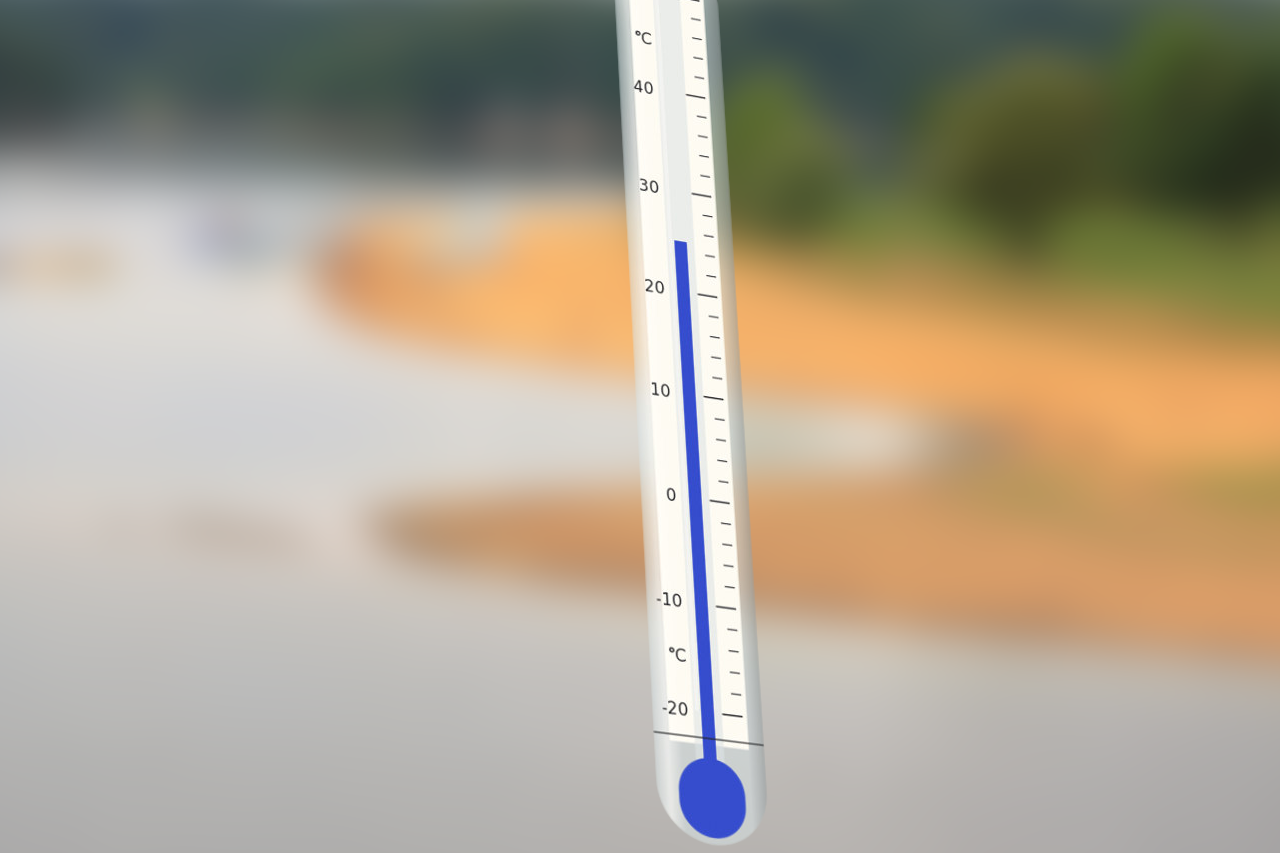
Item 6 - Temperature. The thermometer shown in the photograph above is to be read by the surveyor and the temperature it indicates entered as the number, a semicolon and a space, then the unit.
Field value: 25; °C
